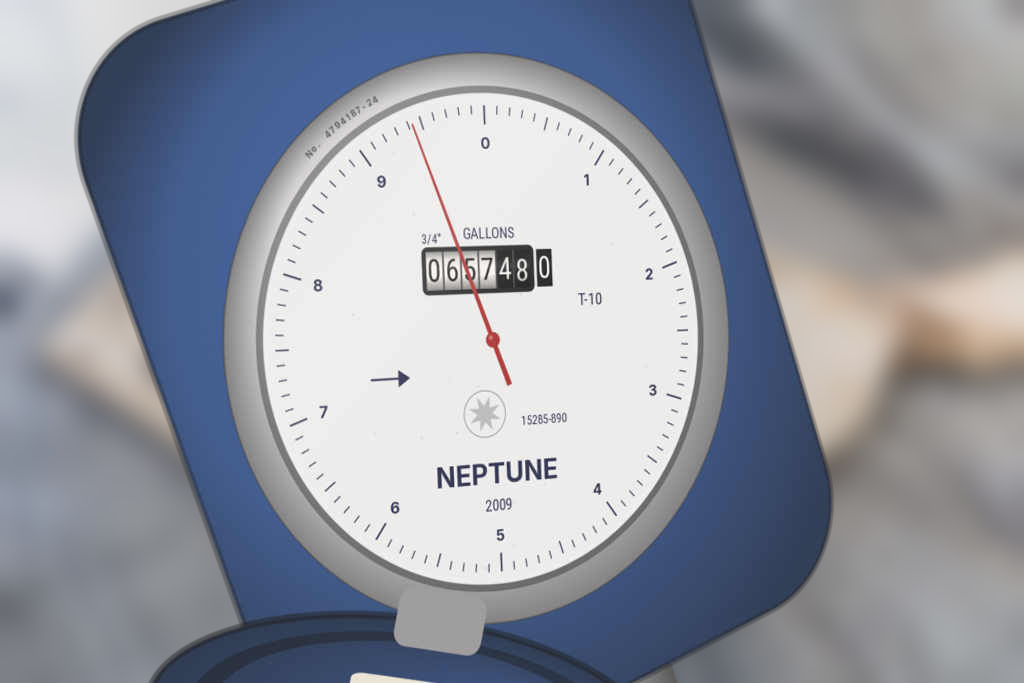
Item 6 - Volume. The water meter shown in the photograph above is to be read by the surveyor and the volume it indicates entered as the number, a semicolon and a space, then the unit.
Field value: 657479.4; gal
